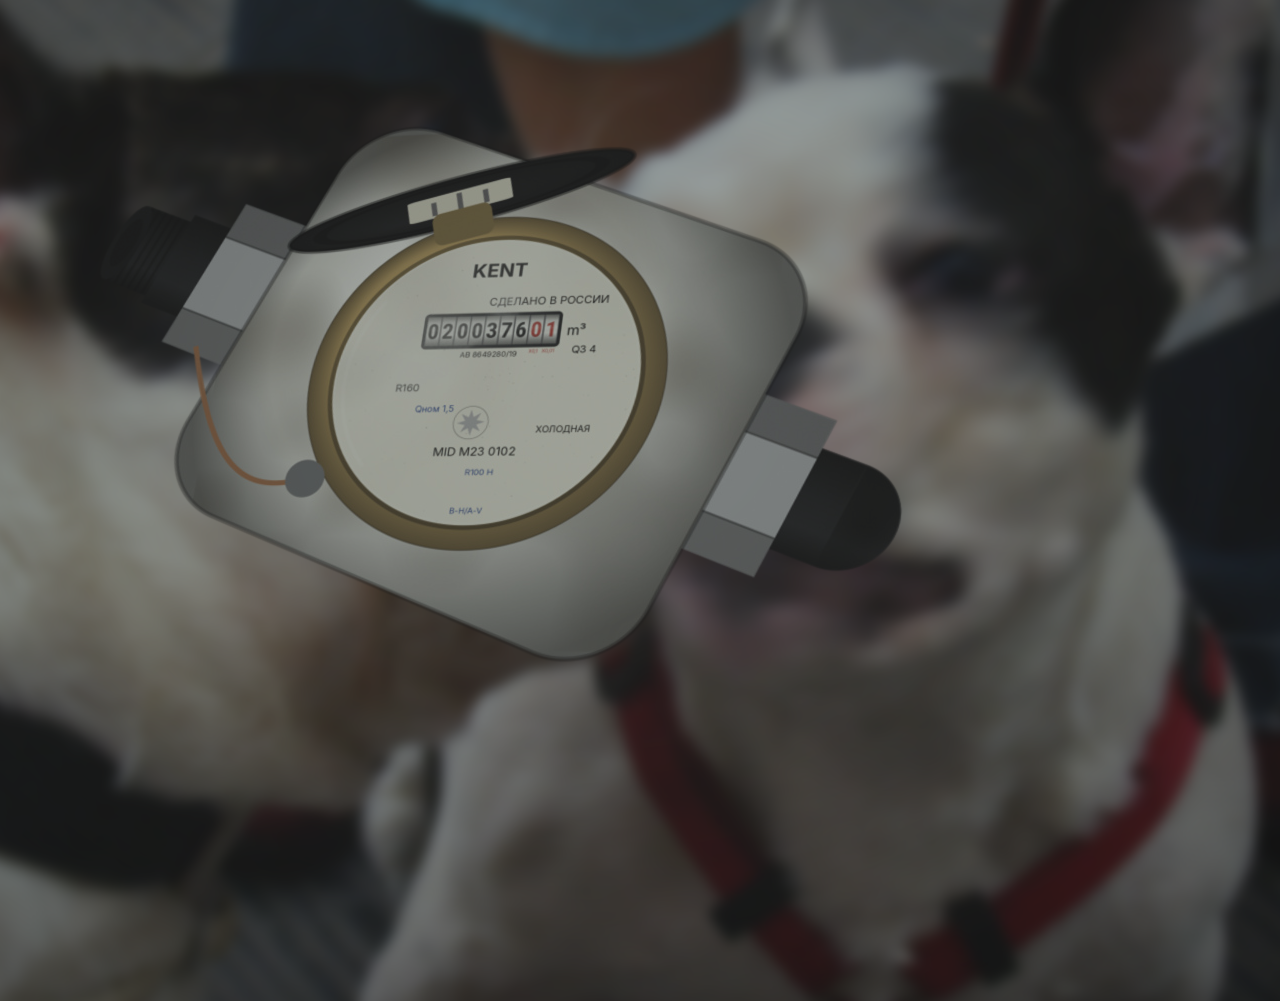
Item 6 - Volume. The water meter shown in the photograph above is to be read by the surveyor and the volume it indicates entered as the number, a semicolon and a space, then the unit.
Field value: 200376.01; m³
